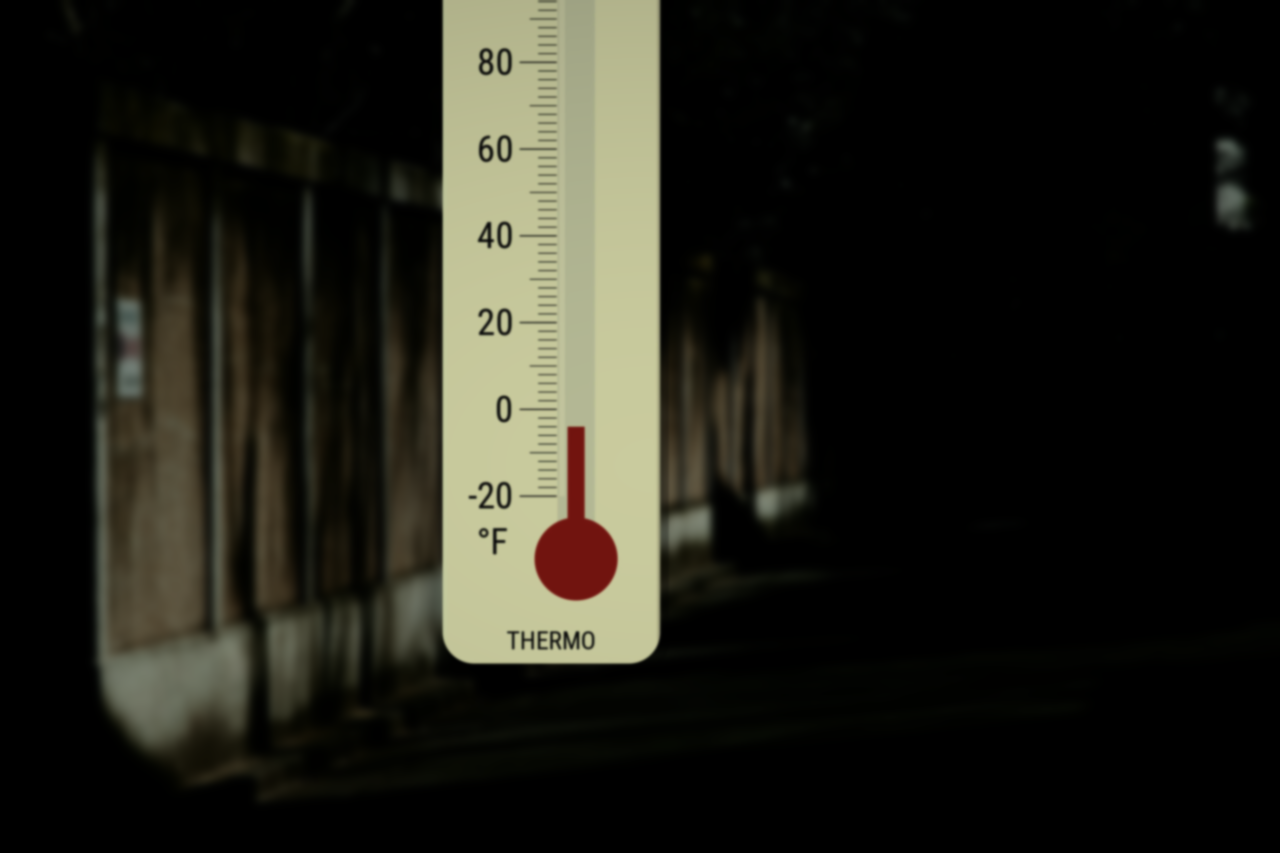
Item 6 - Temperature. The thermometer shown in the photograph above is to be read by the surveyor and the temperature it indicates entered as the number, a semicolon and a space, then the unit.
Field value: -4; °F
